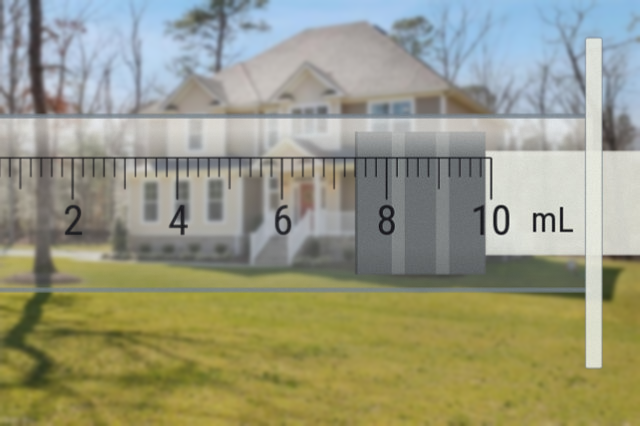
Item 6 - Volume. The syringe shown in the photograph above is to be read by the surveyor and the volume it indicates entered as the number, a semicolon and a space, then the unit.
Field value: 7.4; mL
